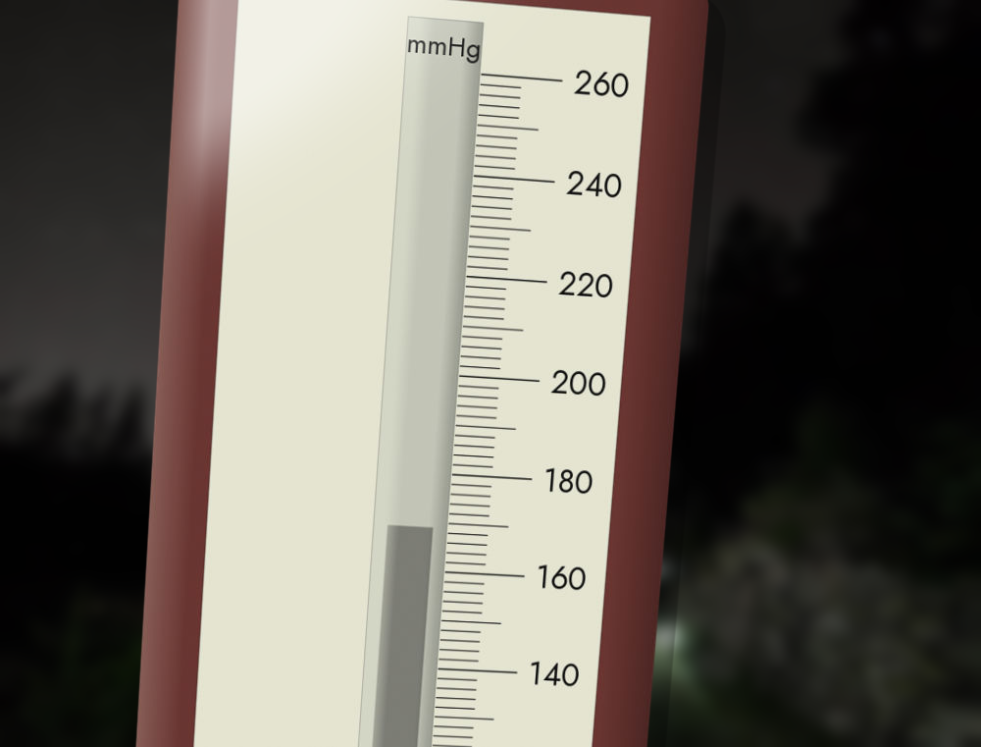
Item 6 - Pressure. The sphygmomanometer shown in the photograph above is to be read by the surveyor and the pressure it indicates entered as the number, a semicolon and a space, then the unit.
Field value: 169; mmHg
